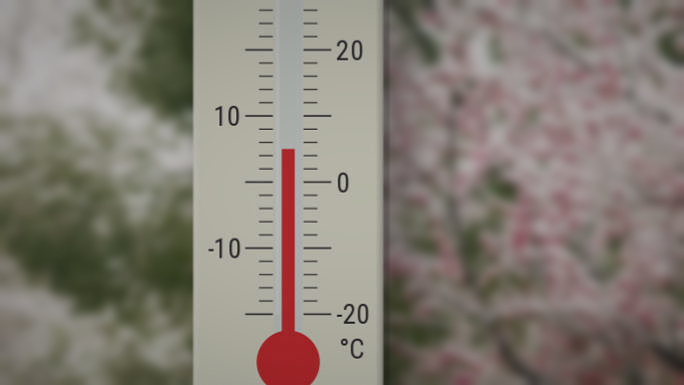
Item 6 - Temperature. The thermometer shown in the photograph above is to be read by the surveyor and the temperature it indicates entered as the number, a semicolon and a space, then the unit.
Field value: 5; °C
